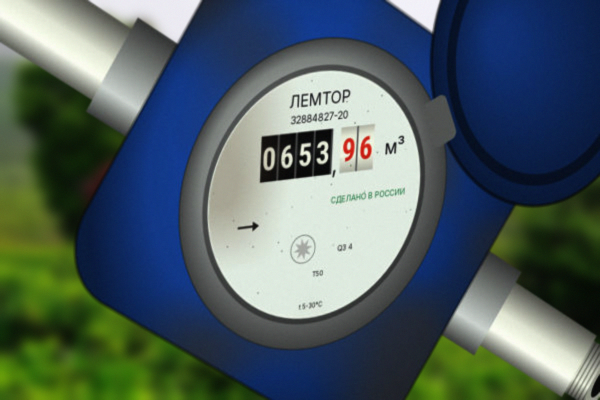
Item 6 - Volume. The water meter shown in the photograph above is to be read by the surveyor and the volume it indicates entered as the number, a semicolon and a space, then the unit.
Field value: 653.96; m³
